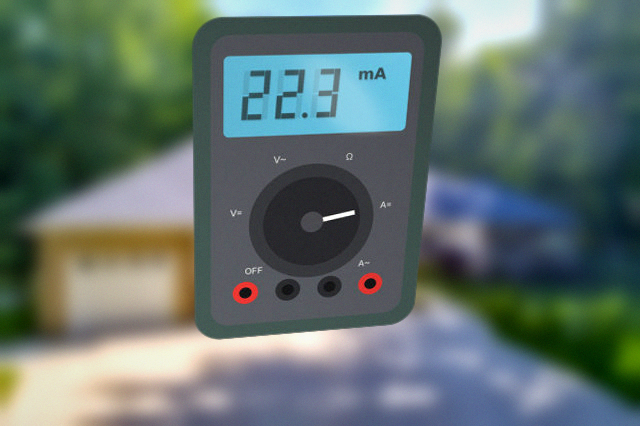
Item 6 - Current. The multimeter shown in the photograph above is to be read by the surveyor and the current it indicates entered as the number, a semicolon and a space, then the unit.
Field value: 22.3; mA
